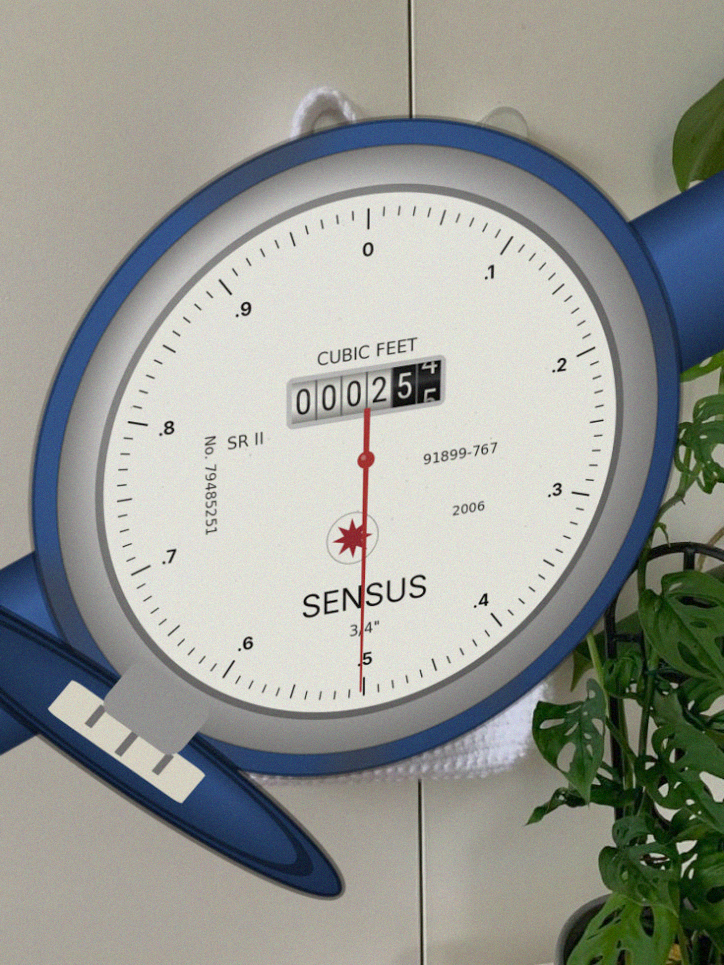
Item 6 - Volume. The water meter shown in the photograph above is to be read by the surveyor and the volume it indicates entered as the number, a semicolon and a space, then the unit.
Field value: 254.50; ft³
